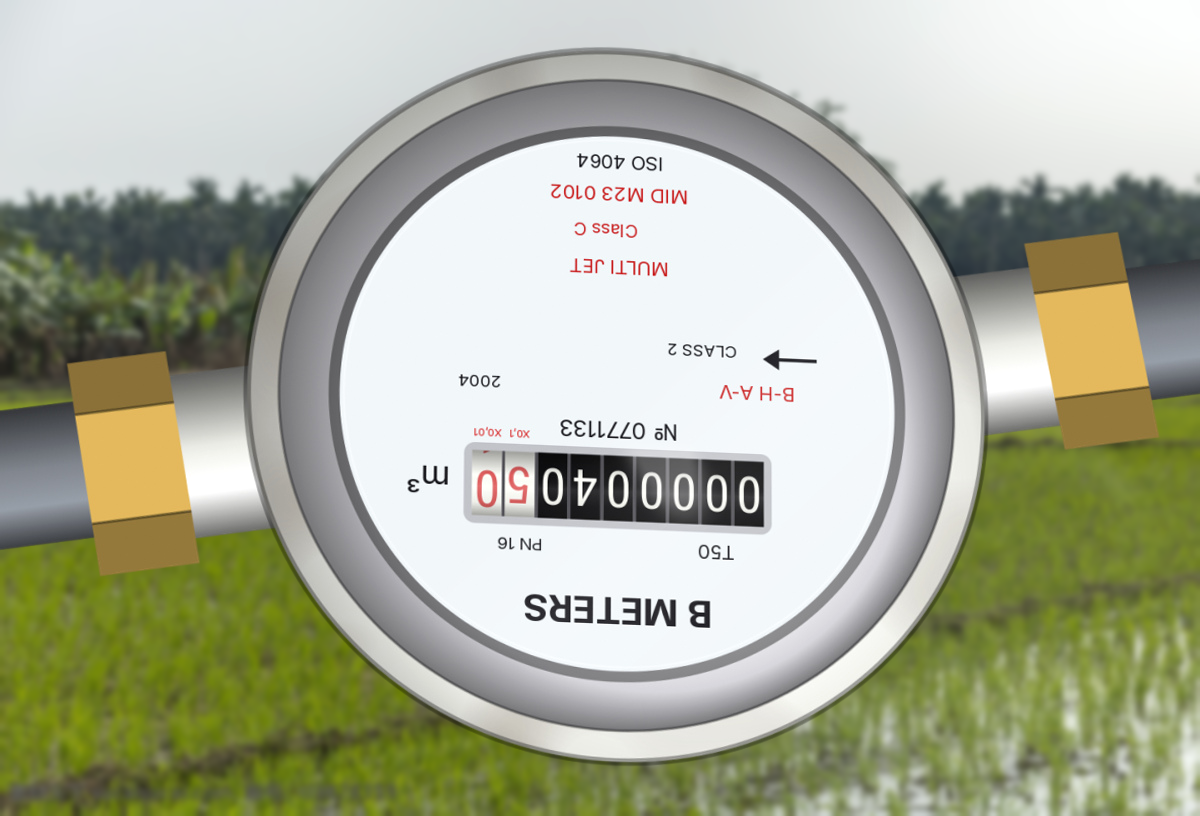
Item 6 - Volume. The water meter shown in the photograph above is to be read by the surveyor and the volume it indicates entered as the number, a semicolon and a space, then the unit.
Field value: 40.50; m³
